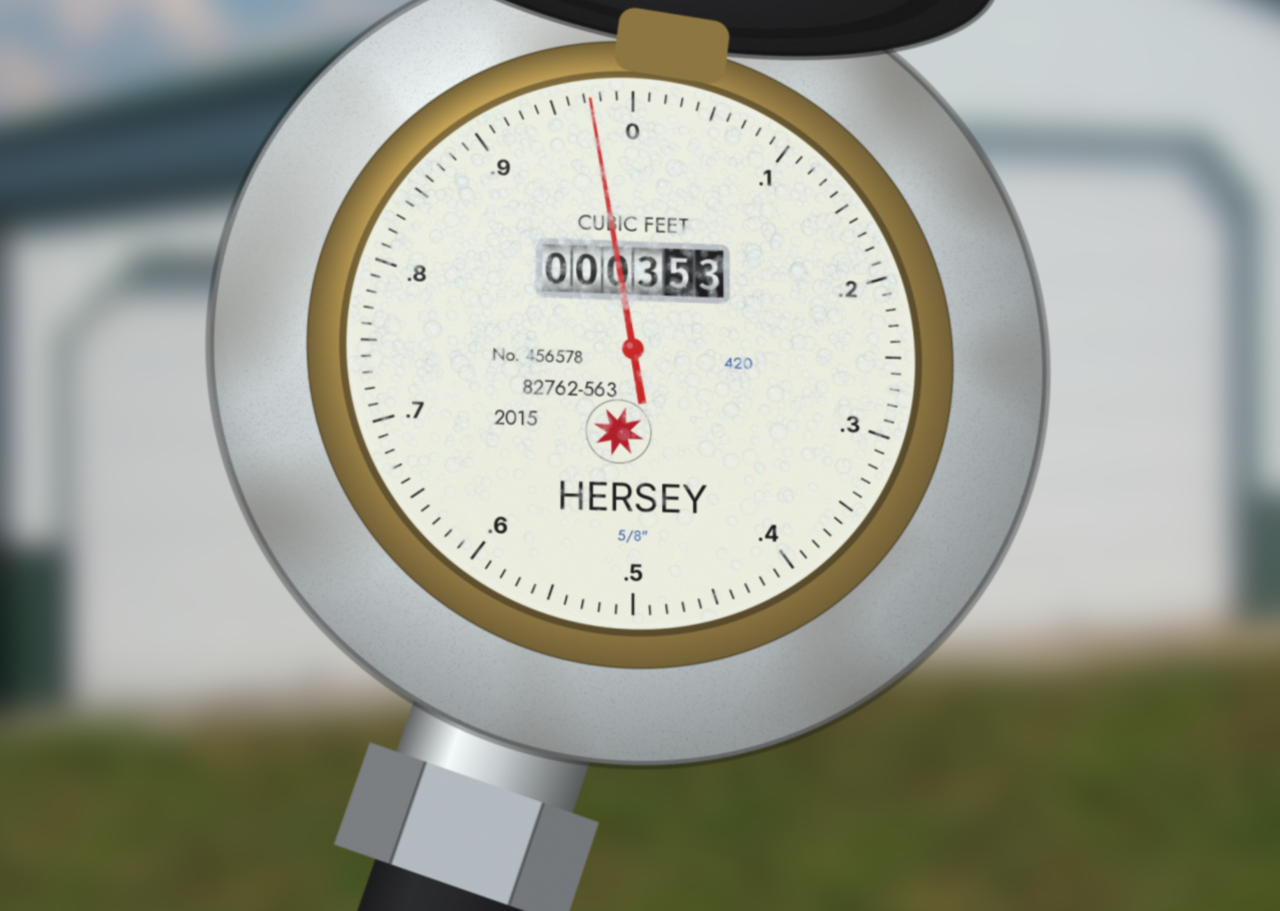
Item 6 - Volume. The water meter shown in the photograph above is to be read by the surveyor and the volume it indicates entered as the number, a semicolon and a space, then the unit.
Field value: 352.97; ft³
